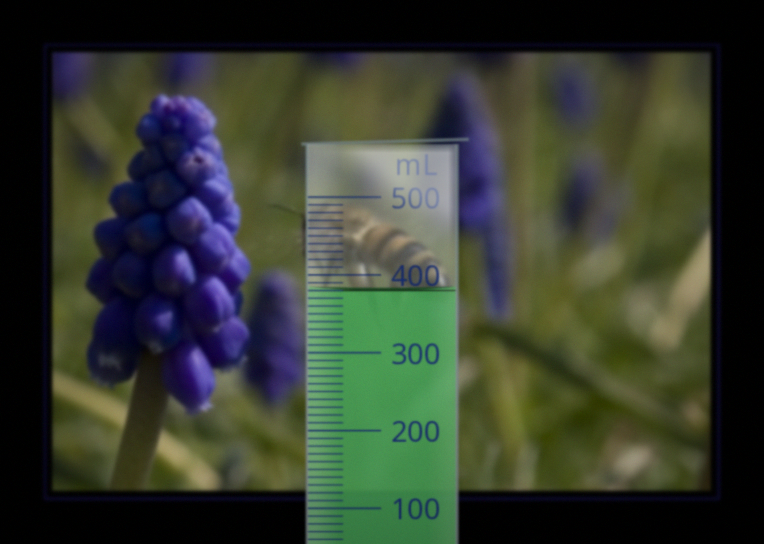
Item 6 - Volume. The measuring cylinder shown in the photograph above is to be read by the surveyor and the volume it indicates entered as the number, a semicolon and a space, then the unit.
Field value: 380; mL
